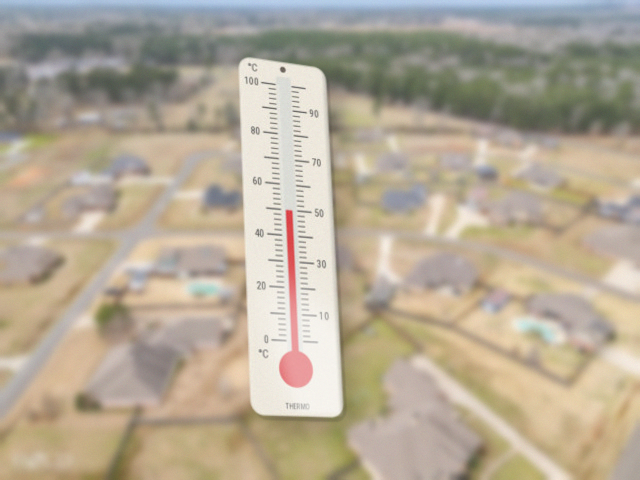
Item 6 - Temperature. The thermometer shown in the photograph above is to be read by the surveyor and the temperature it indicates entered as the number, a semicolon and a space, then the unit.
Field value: 50; °C
